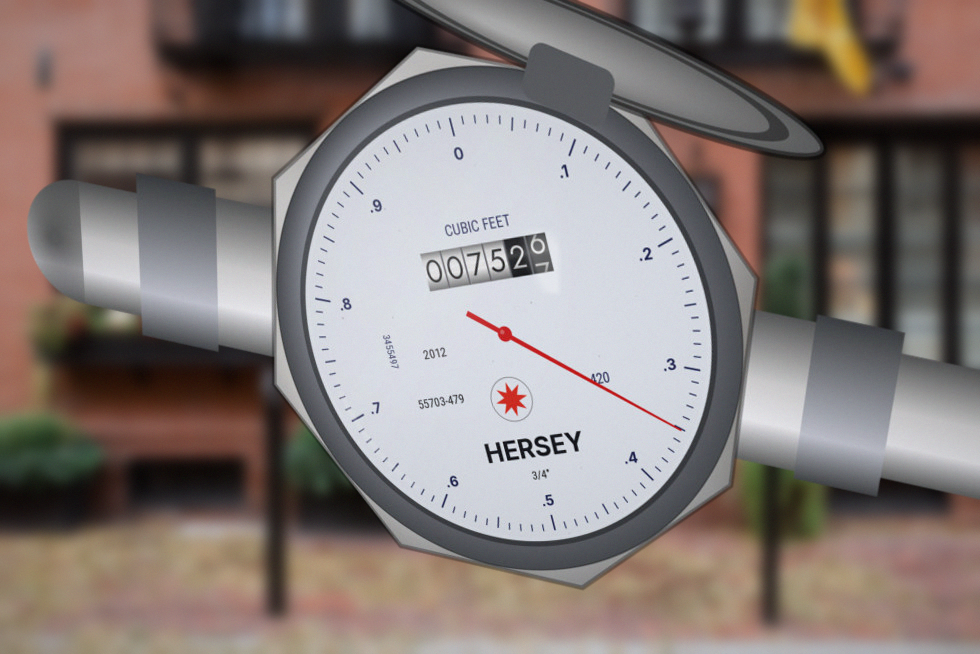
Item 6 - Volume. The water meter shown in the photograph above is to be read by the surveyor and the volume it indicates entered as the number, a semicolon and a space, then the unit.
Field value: 7526.35; ft³
